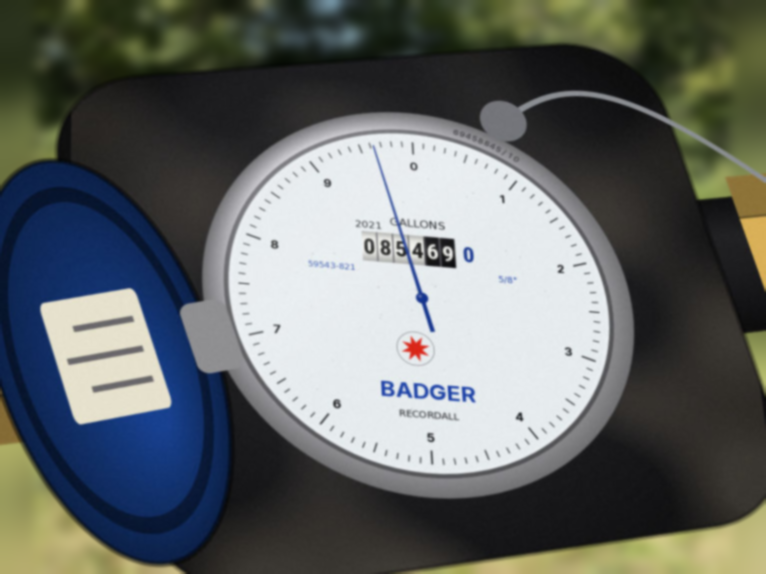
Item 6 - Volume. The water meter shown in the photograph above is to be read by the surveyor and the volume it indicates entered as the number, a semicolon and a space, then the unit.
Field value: 854689.6; gal
